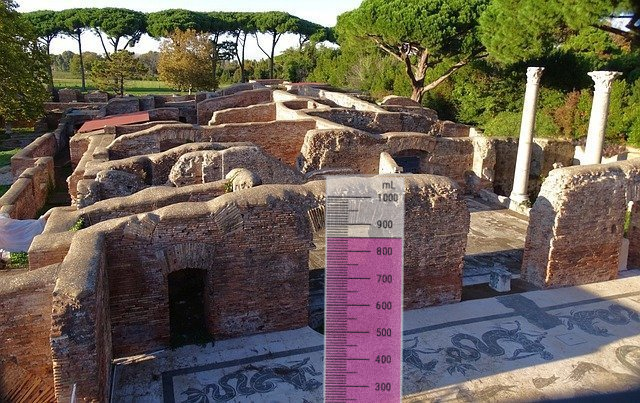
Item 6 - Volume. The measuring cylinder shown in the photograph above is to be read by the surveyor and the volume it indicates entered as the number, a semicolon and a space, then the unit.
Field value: 850; mL
